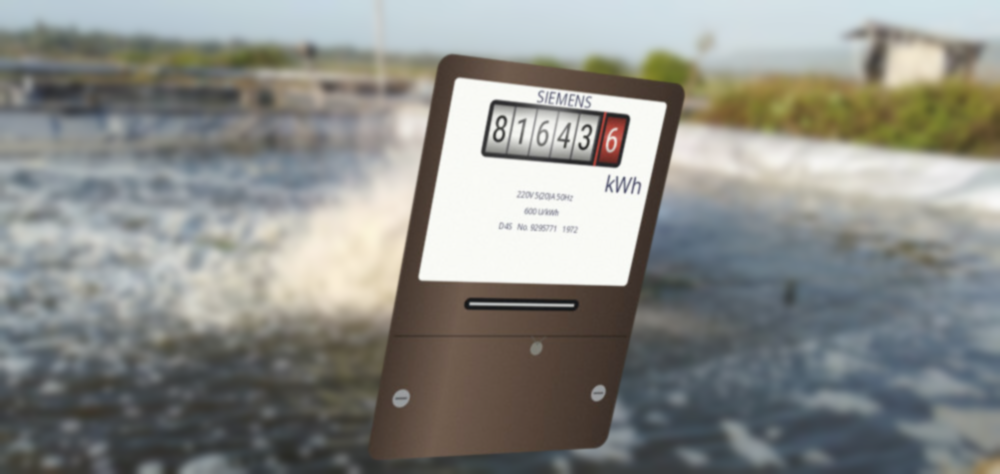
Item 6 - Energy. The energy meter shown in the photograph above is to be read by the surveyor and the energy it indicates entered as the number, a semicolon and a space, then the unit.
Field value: 81643.6; kWh
